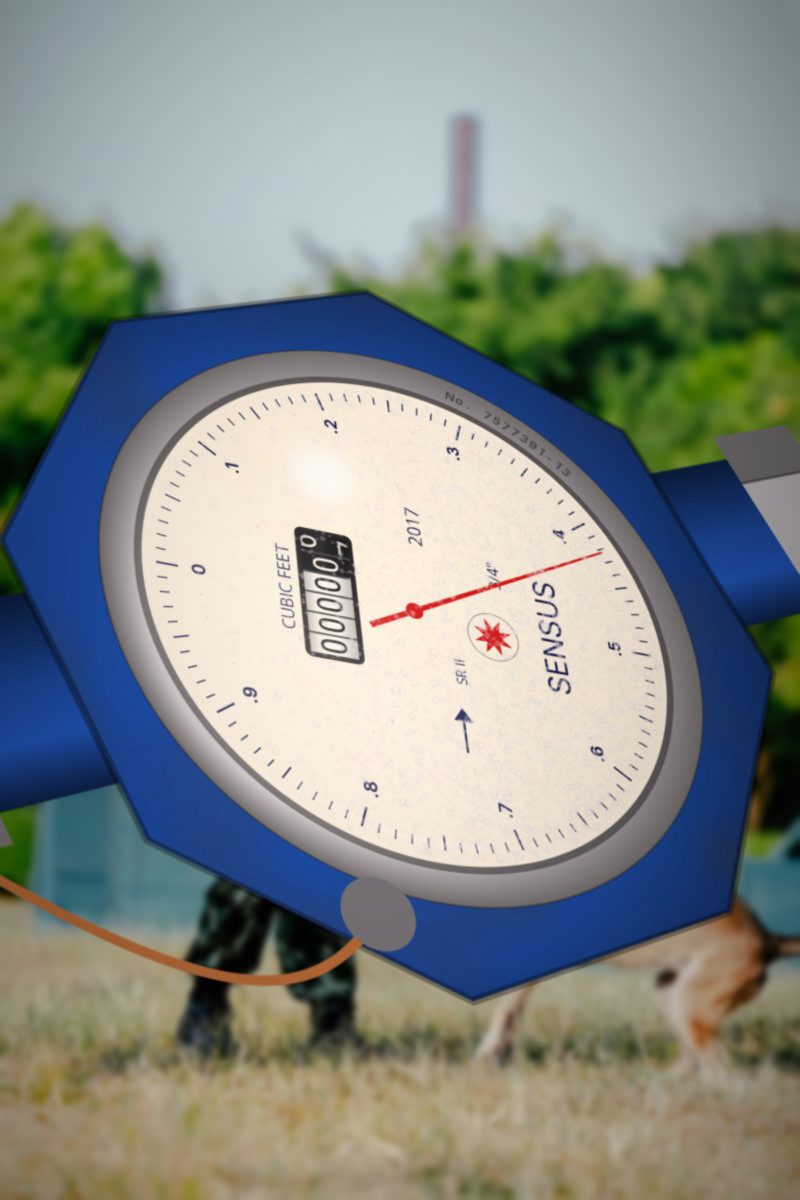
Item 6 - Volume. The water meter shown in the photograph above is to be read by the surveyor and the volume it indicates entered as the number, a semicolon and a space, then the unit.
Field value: 6.42; ft³
